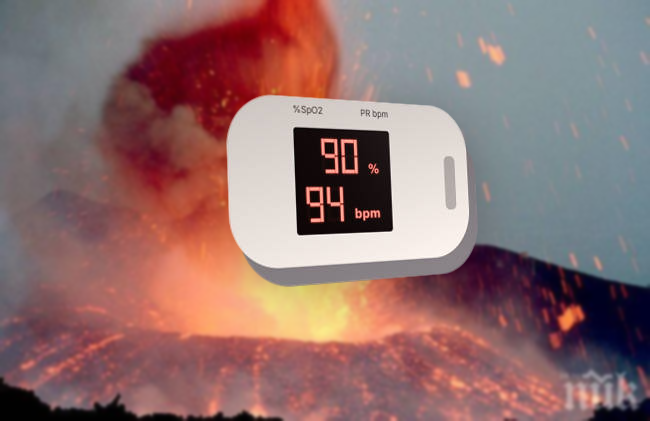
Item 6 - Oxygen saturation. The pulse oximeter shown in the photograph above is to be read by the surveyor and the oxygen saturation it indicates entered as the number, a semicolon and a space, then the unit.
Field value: 90; %
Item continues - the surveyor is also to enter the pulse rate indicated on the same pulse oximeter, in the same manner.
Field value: 94; bpm
